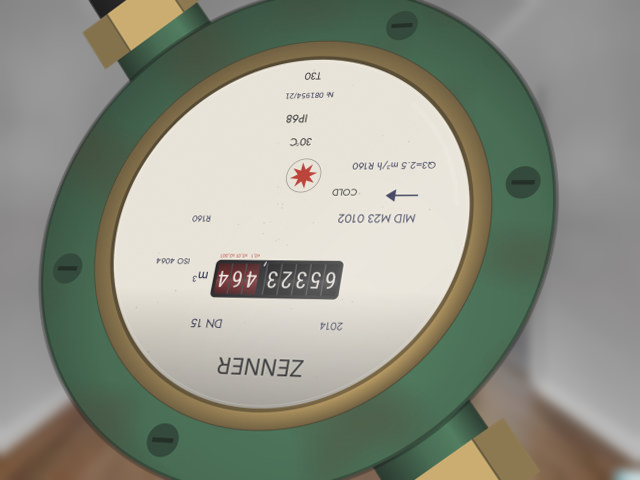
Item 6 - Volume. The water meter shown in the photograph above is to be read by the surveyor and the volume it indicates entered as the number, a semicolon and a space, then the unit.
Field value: 65323.464; m³
